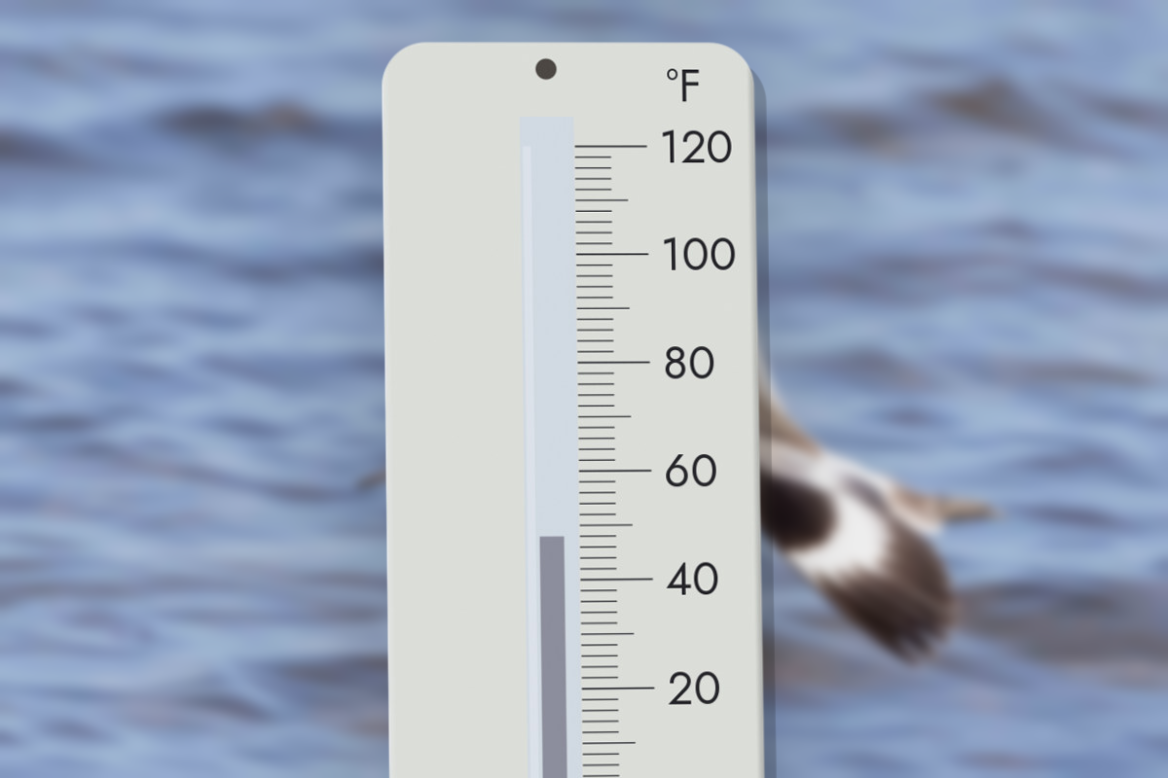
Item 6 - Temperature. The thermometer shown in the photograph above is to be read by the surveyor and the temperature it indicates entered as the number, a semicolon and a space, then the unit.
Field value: 48; °F
